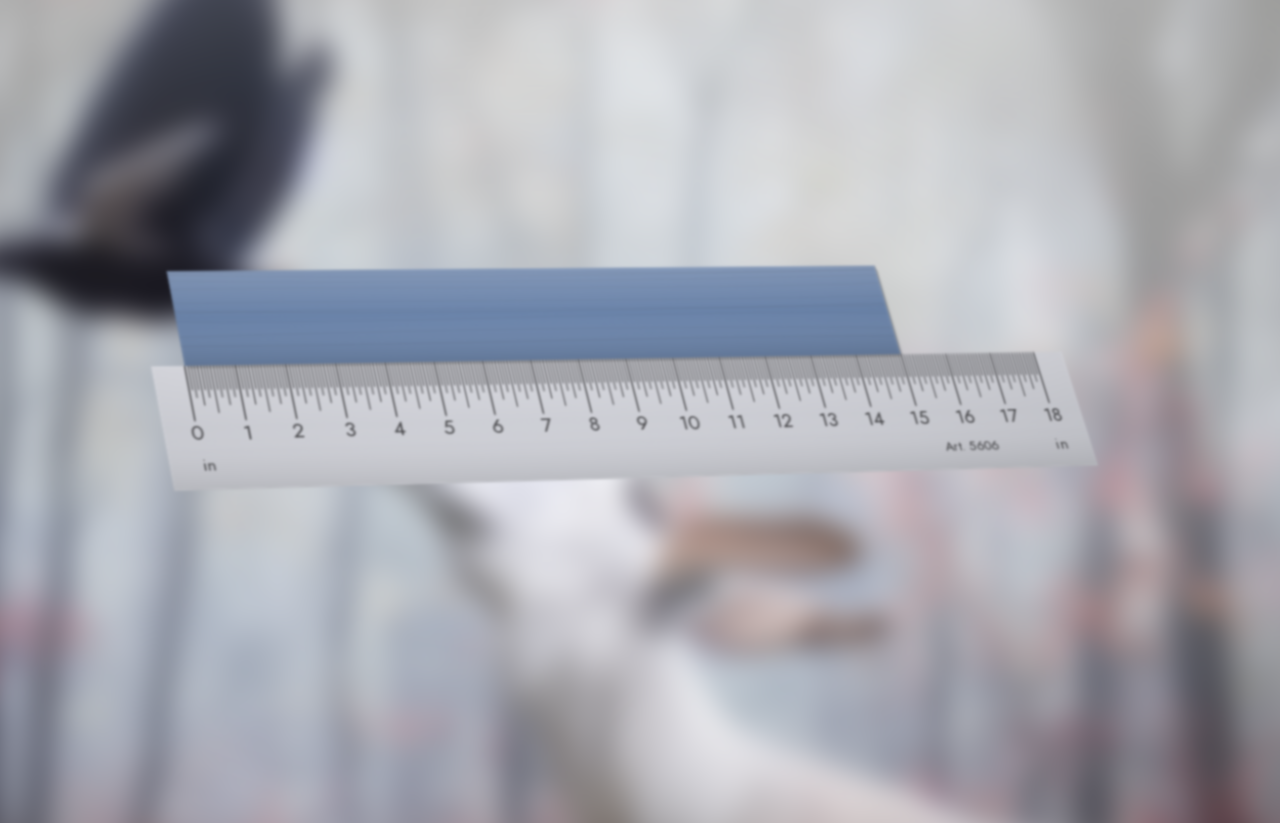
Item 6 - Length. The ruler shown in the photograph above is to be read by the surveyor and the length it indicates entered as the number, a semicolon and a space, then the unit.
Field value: 15; in
